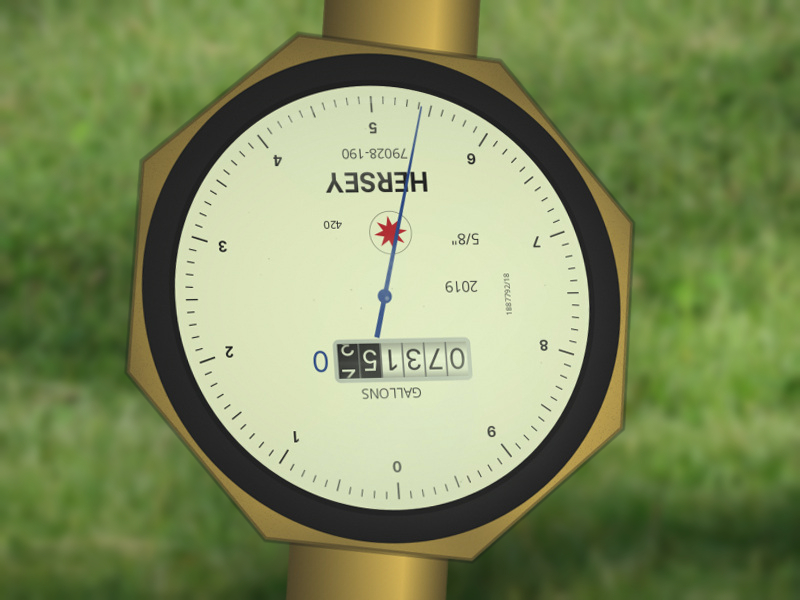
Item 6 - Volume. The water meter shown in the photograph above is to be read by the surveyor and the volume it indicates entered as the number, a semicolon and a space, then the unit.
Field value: 731525.4; gal
